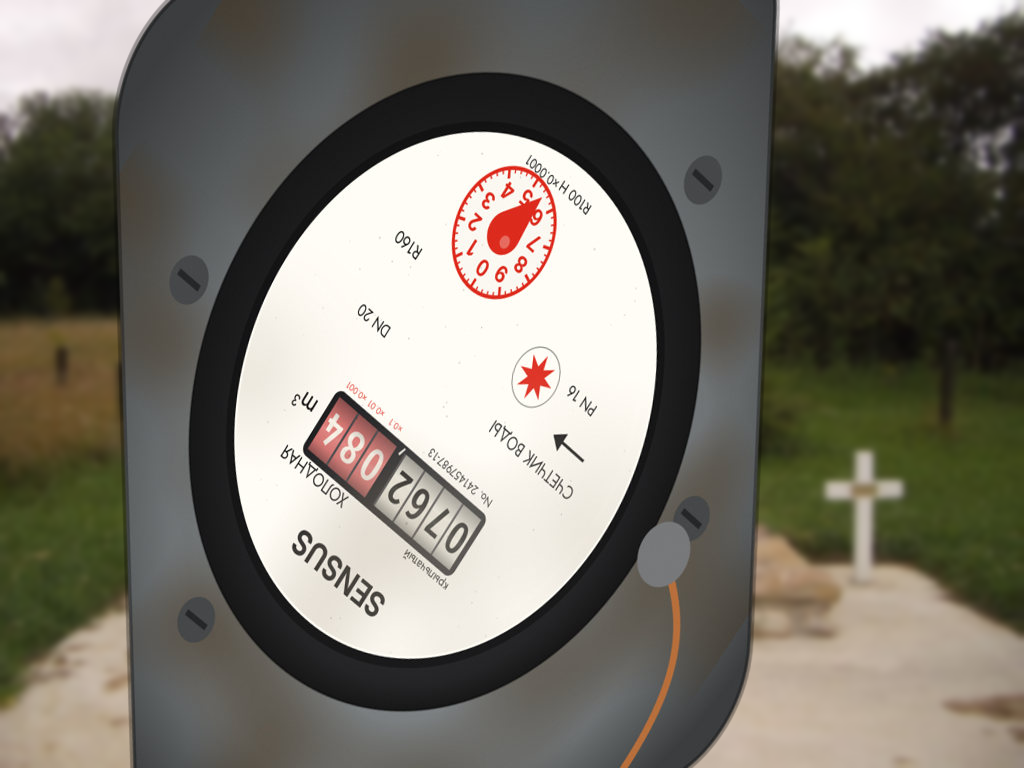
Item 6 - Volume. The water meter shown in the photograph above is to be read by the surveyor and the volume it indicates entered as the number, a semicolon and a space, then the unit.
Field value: 762.0845; m³
